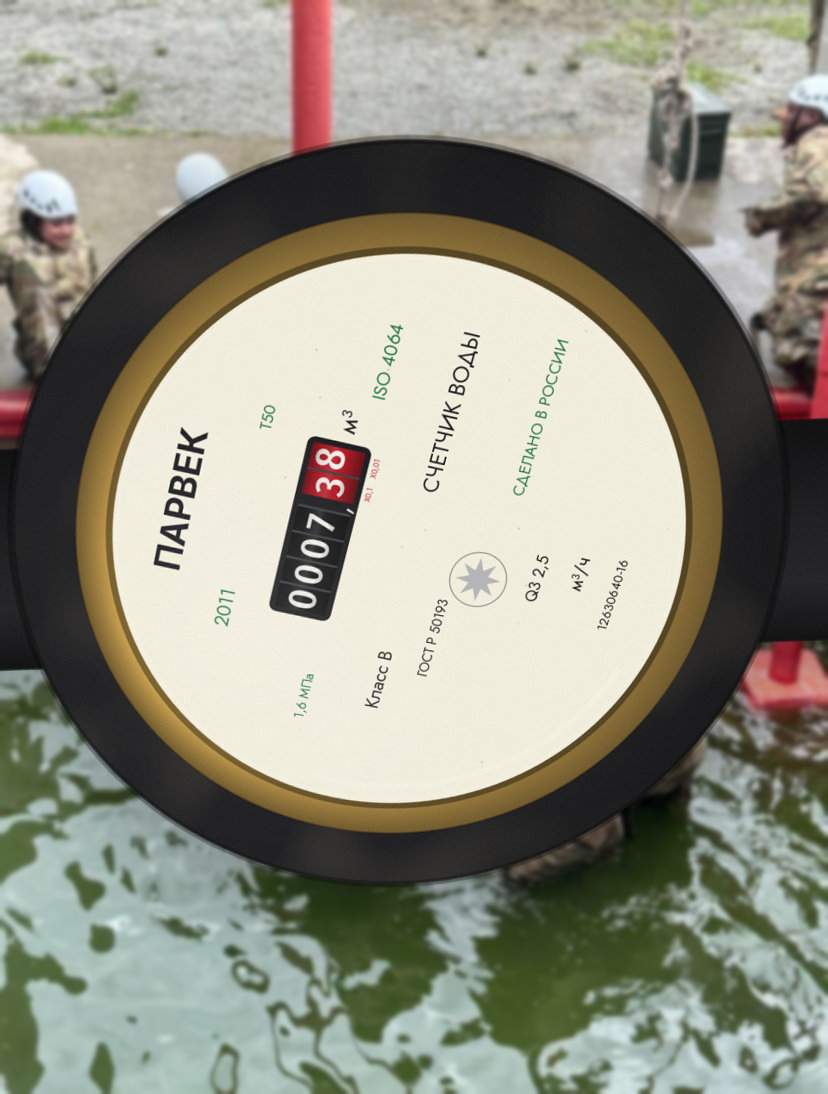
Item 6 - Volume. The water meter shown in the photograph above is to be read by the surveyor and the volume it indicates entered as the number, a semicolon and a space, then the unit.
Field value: 7.38; m³
